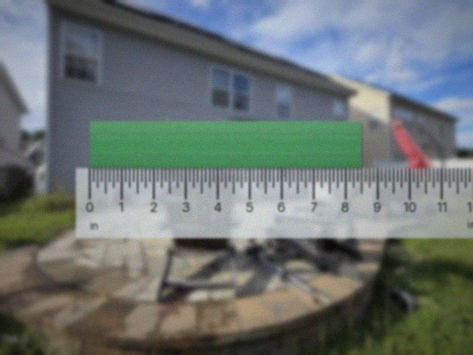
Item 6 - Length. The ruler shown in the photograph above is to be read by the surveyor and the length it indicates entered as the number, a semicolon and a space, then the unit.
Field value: 8.5; in
